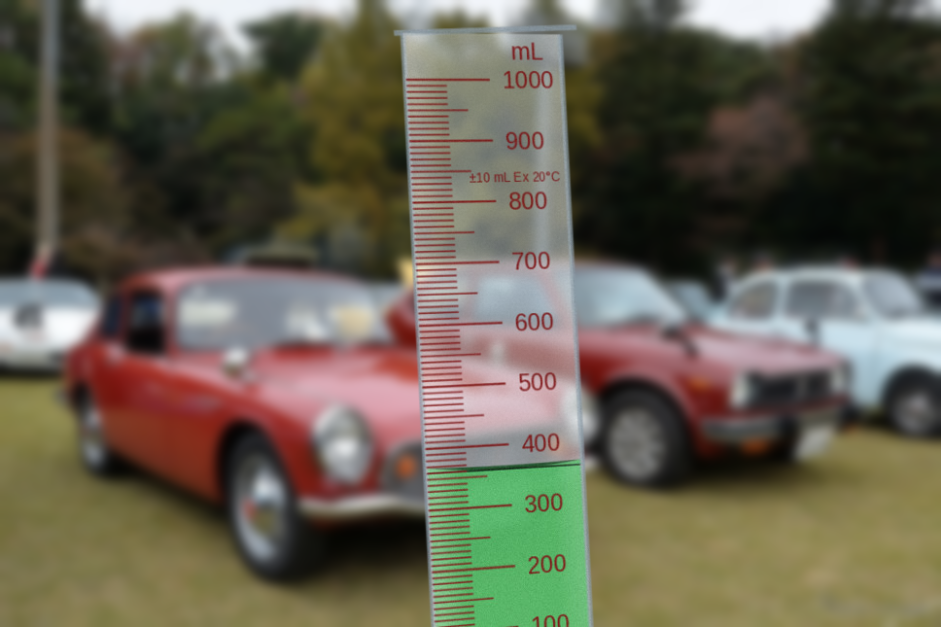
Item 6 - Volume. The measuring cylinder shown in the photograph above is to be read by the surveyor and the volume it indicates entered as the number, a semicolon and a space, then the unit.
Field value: 360; mL
